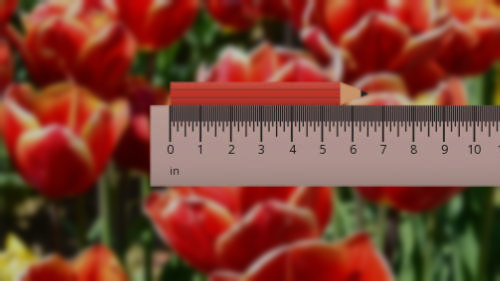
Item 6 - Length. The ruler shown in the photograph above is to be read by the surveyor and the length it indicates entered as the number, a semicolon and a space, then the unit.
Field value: 6.5; in
